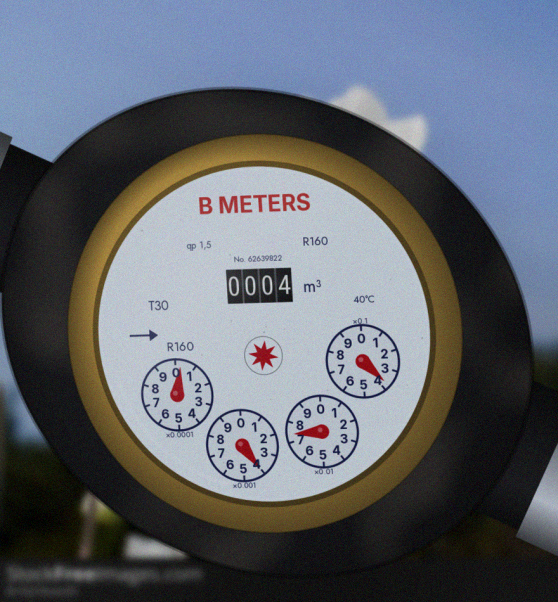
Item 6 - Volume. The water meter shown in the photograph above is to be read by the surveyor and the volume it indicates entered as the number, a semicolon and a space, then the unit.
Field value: 4.3740; m³
